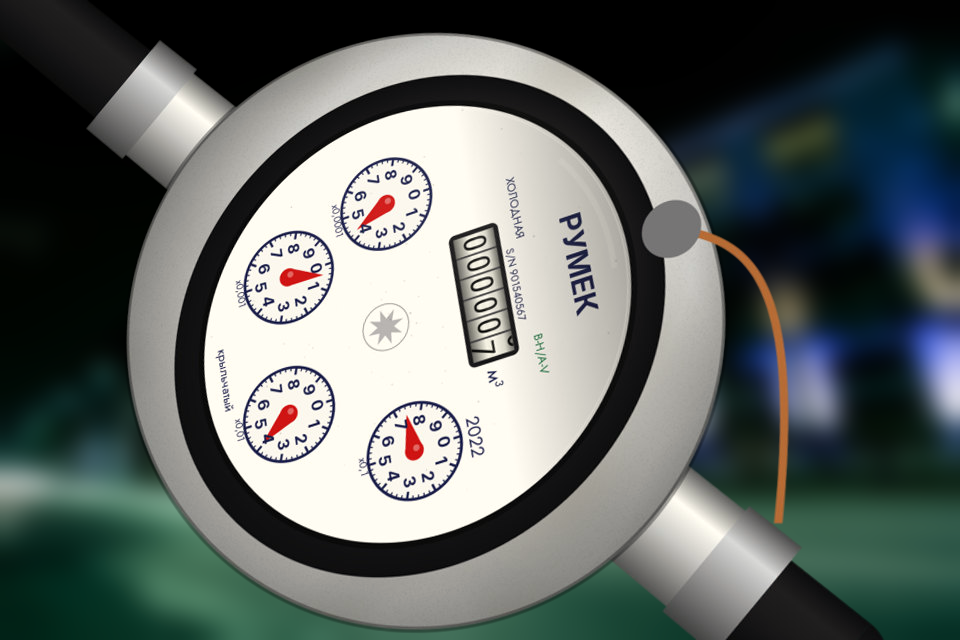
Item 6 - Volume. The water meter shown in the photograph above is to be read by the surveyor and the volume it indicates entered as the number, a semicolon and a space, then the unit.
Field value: 6.7404; m³
